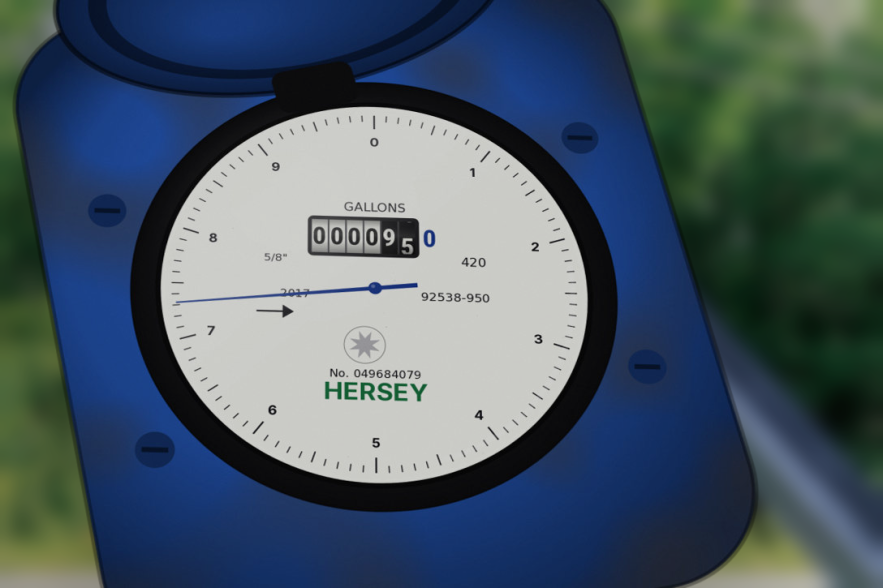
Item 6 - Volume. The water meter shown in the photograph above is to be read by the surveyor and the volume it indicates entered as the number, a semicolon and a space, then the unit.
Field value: 947.3; gal
